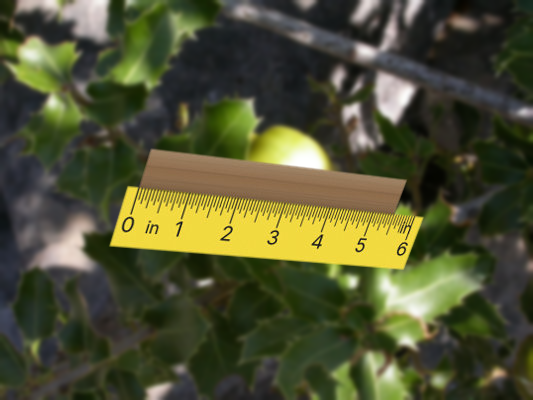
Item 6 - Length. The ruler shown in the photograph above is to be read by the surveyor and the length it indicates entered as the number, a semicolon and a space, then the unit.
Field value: 5.5; in
